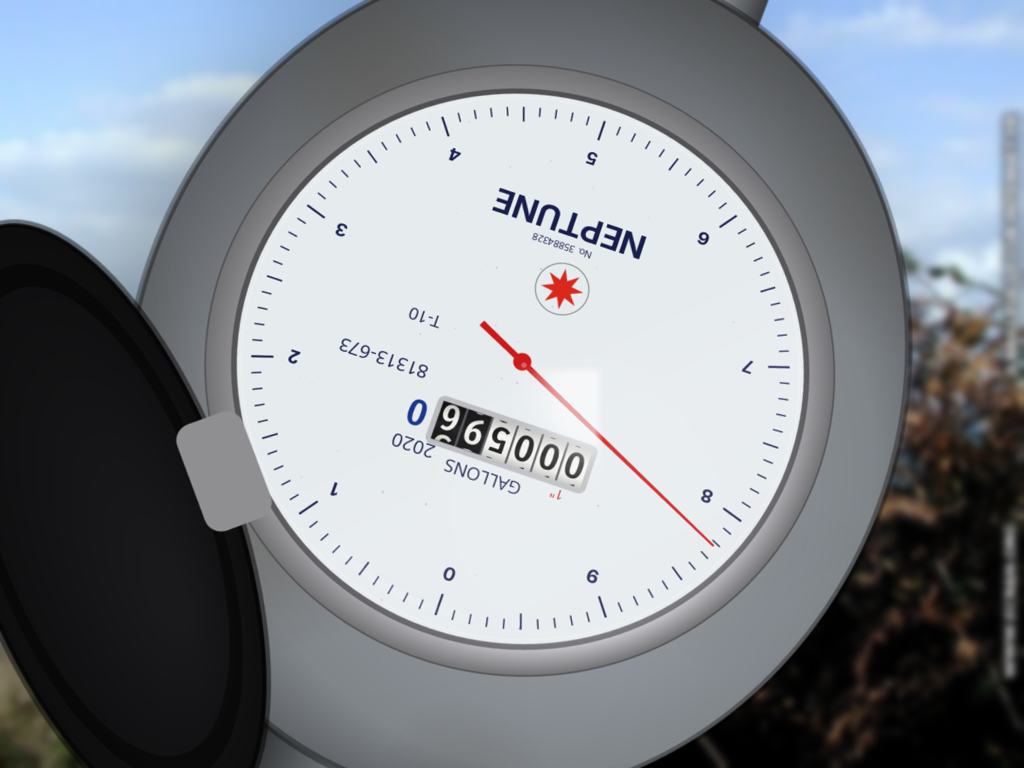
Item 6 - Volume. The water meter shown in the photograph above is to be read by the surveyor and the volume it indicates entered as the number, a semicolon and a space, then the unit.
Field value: 5958.2; gal
